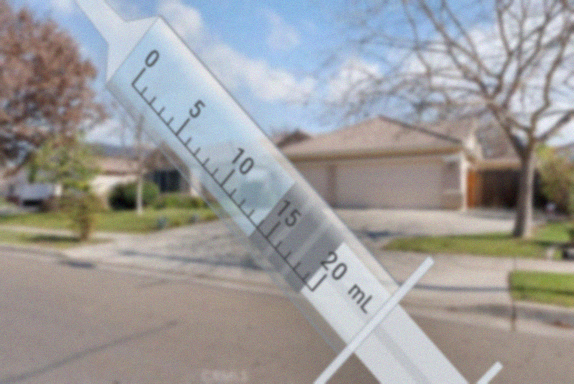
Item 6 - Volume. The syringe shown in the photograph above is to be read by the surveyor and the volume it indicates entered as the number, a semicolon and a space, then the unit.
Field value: 14; mL
